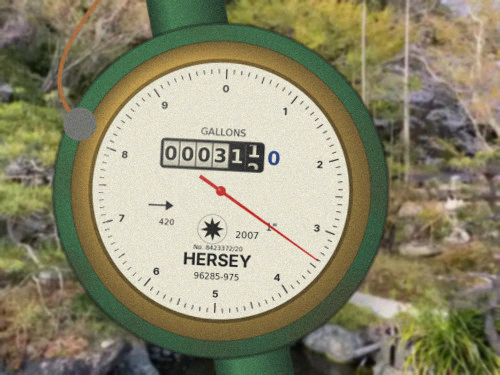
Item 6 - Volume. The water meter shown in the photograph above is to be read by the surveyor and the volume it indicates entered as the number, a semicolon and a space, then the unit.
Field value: 3113.4; gal
